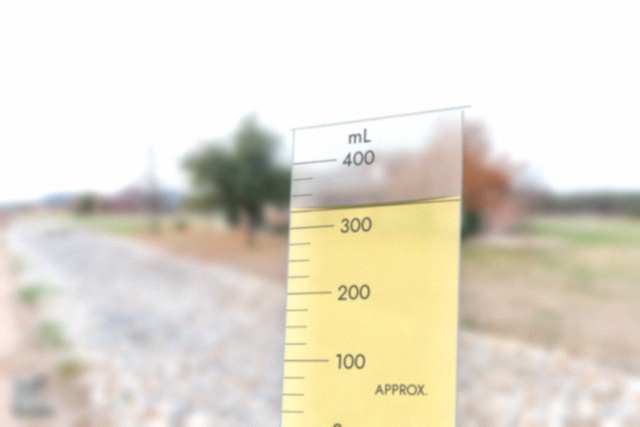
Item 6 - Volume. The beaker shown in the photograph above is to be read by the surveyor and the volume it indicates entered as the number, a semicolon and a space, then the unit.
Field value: 325; mL
